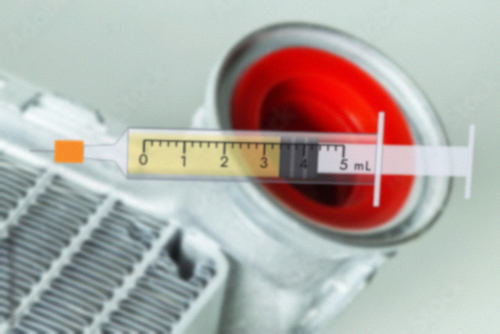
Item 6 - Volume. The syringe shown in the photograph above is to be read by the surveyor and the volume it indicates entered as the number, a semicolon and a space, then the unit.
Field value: 3.4; mL
